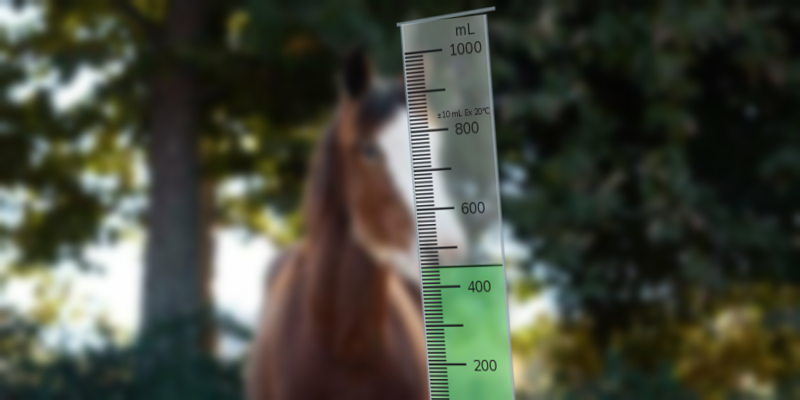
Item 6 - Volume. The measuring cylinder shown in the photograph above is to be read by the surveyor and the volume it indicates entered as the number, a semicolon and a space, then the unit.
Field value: 450; mL
